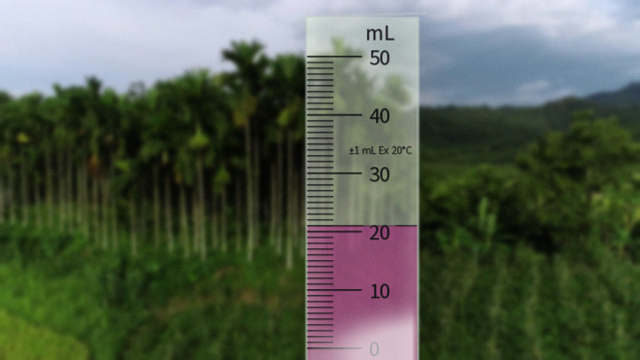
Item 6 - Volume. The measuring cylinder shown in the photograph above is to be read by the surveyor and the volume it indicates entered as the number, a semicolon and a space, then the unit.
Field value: 21; mL
